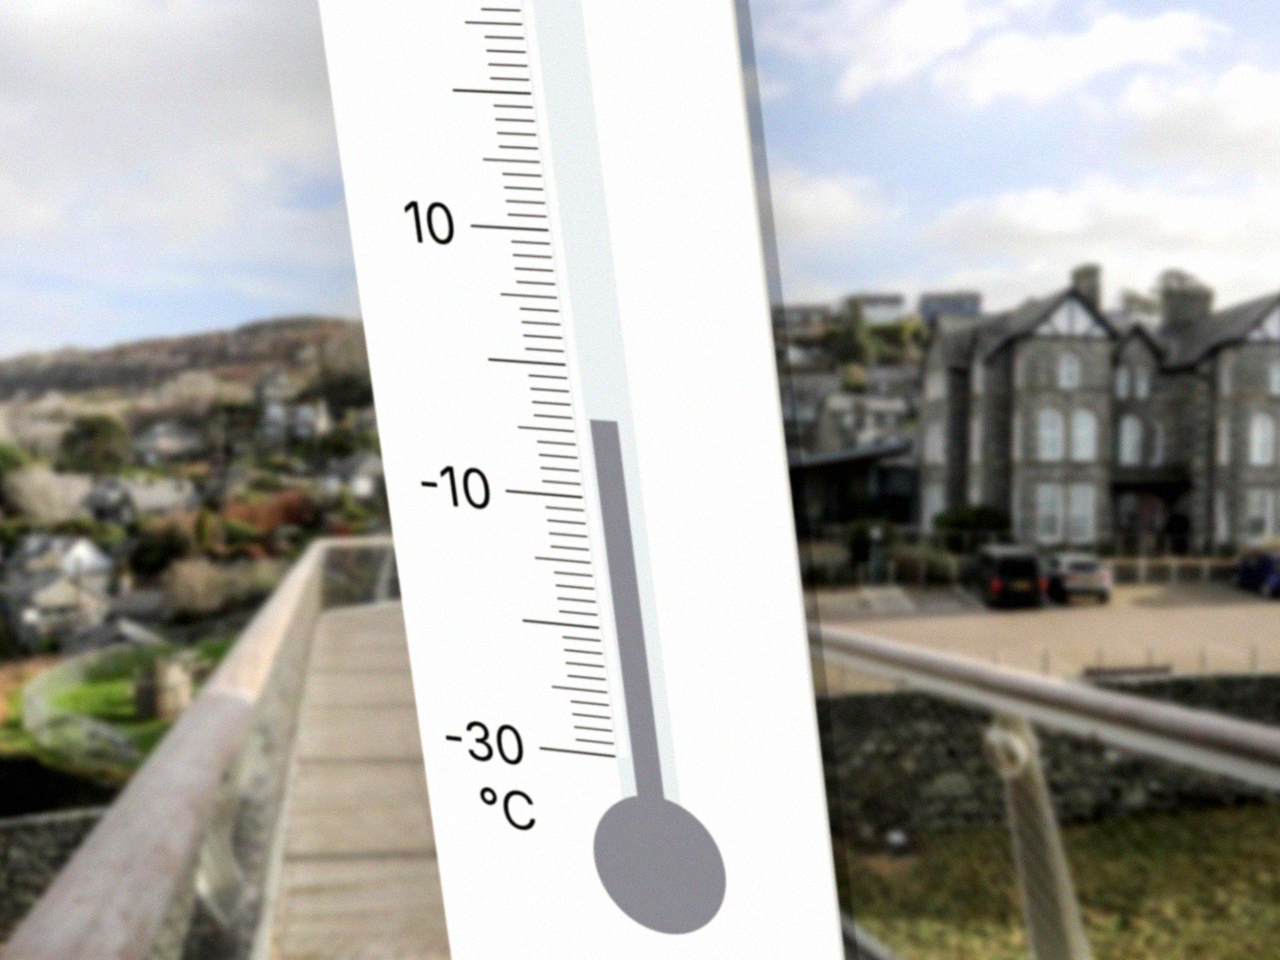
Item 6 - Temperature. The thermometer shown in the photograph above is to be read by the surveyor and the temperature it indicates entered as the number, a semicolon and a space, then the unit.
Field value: -4; °C
